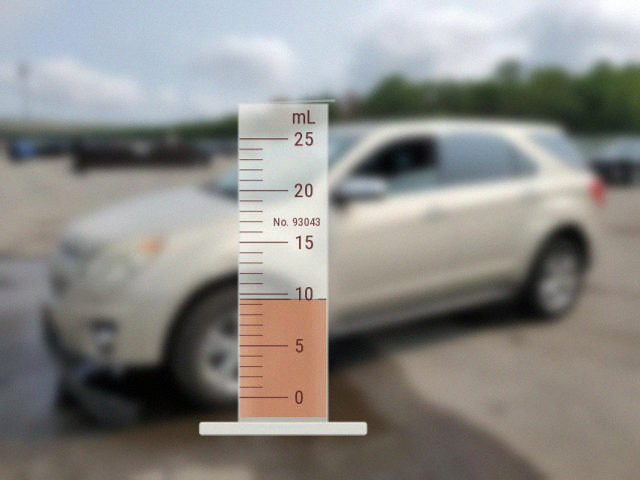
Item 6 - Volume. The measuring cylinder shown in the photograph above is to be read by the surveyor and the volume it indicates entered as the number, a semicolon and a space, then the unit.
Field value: 9.5; mL
